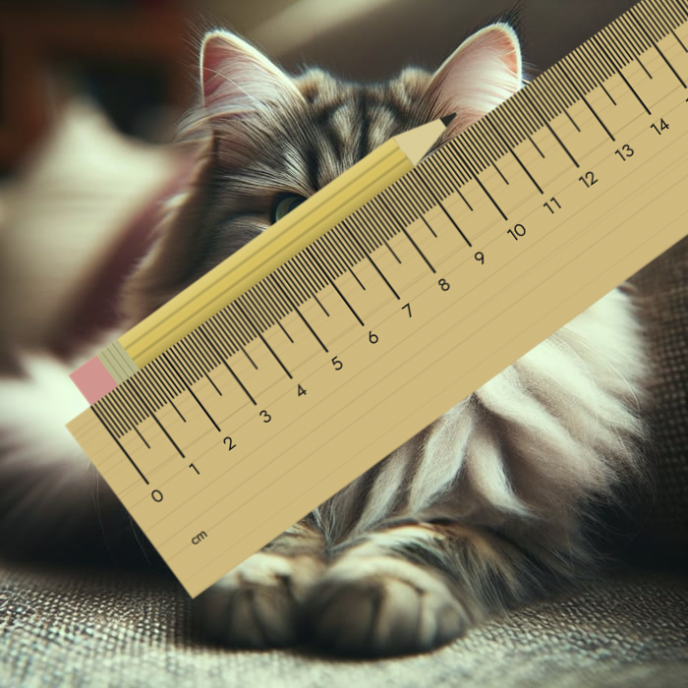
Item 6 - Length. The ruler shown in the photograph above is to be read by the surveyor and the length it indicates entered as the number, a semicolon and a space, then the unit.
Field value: 10.5; cm
